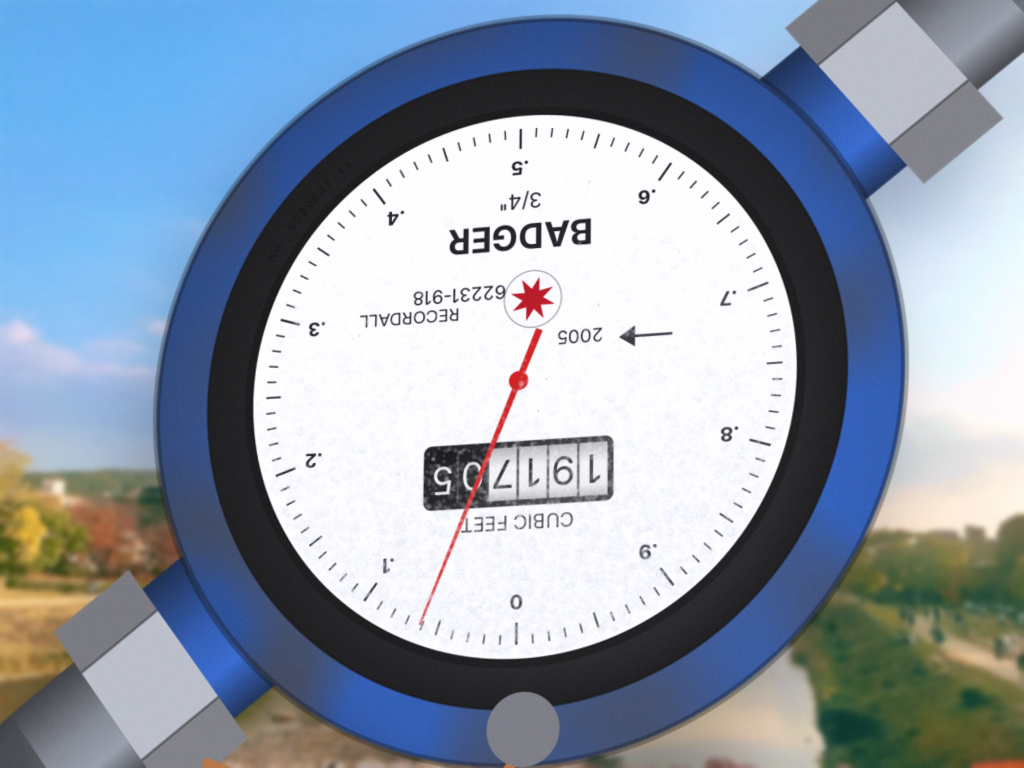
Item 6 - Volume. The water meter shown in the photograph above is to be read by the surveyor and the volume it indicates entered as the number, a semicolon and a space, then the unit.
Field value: 191705.06; ft³
